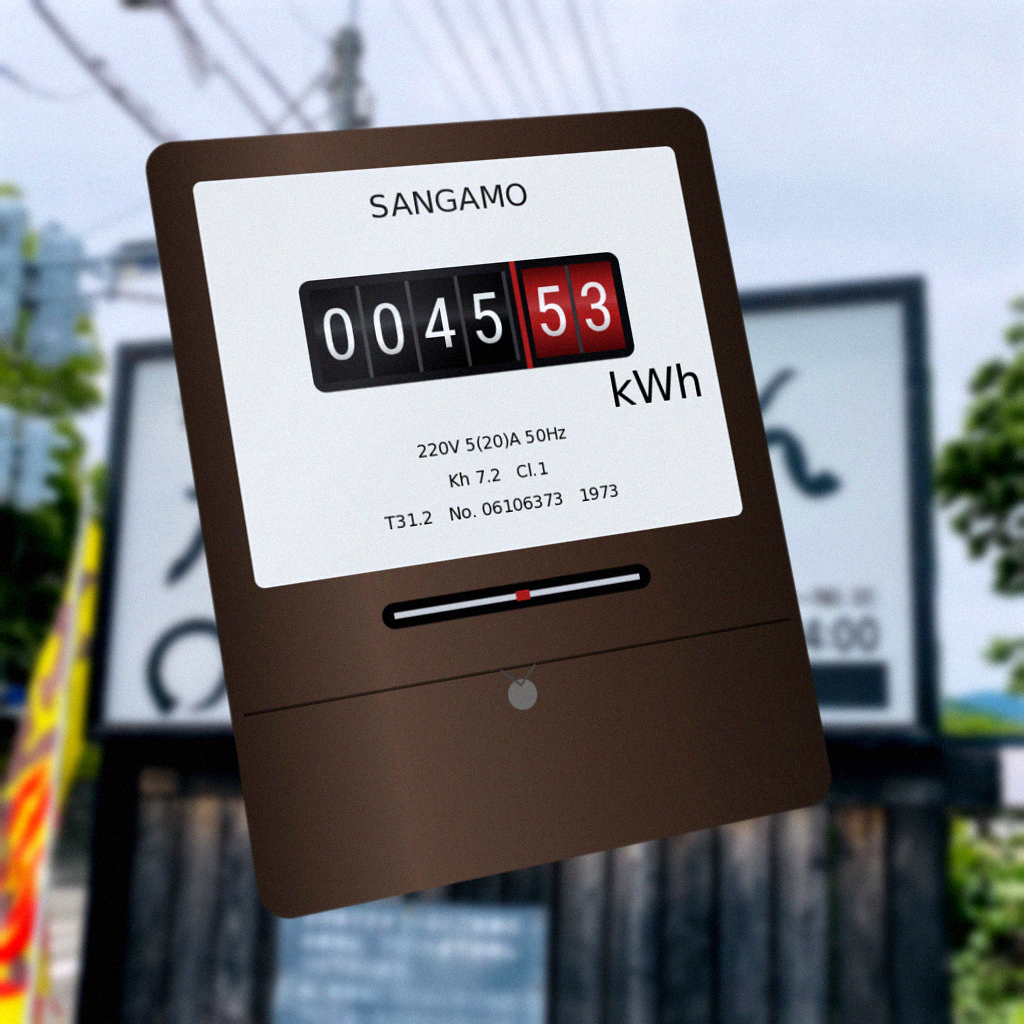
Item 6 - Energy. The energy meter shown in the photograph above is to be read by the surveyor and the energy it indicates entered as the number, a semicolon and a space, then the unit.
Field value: 45.53; kWh
